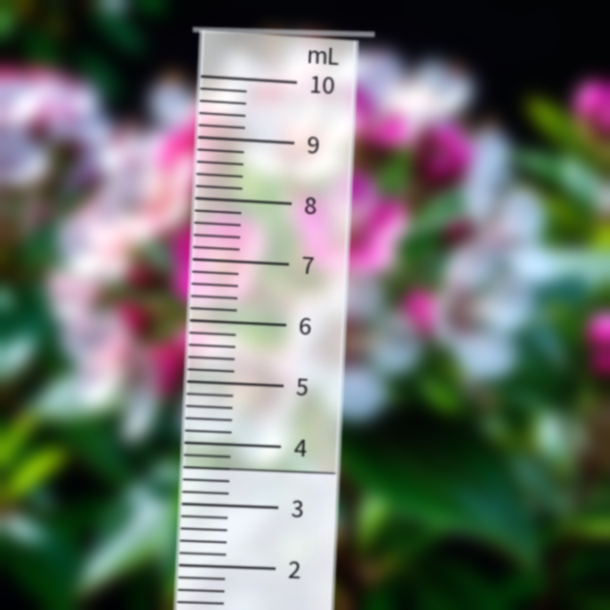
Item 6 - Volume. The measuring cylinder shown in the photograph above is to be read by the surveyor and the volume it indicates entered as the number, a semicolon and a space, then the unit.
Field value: 3.6; mL
